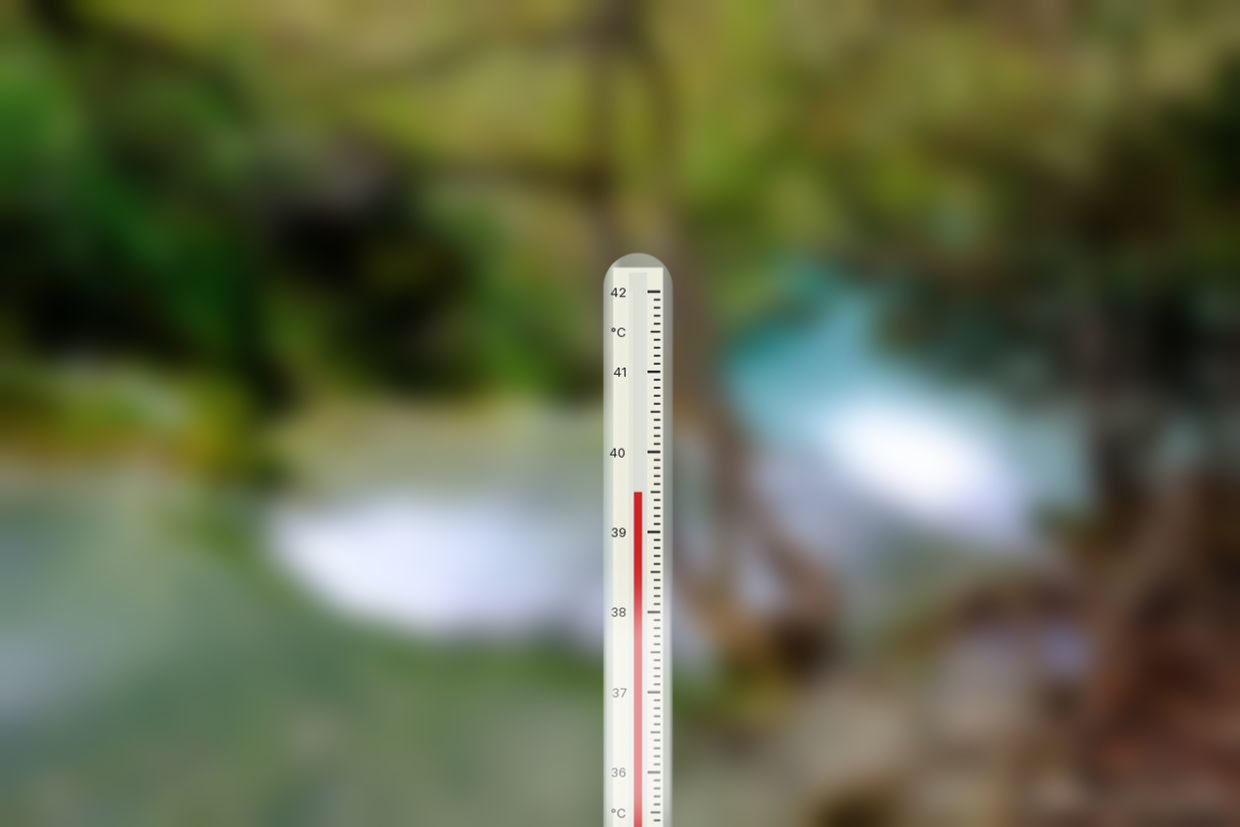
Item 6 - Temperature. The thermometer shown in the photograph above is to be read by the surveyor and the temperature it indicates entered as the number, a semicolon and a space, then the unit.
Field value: 39.5; °C
